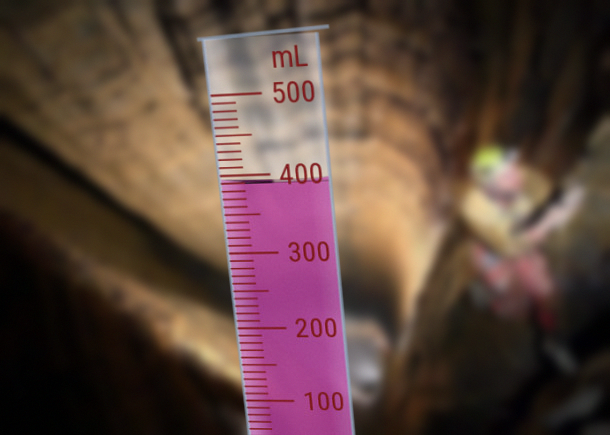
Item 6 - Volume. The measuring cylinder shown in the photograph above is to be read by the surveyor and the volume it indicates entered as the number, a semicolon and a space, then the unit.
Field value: 390; mL
